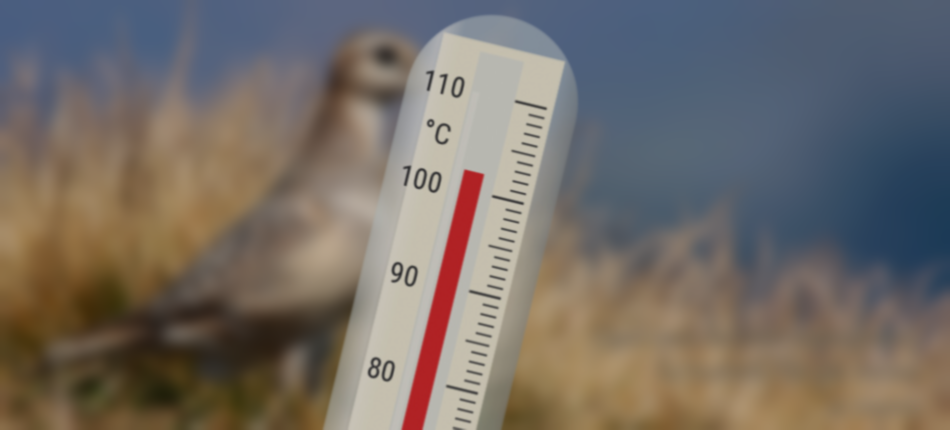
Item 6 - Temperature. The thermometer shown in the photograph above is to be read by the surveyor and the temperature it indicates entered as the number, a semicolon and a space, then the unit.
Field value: 102; °C
